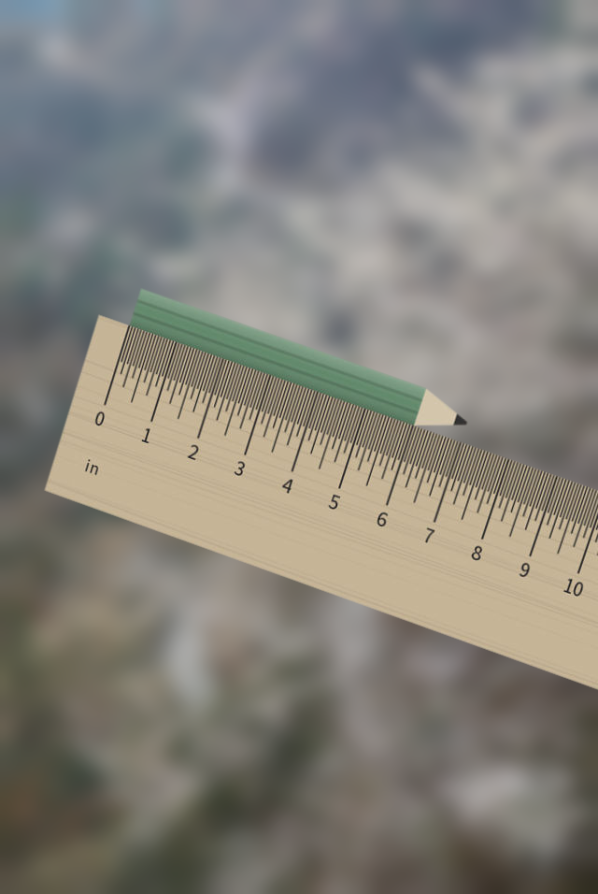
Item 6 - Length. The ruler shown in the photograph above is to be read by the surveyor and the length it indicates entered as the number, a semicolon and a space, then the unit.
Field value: 7; in
